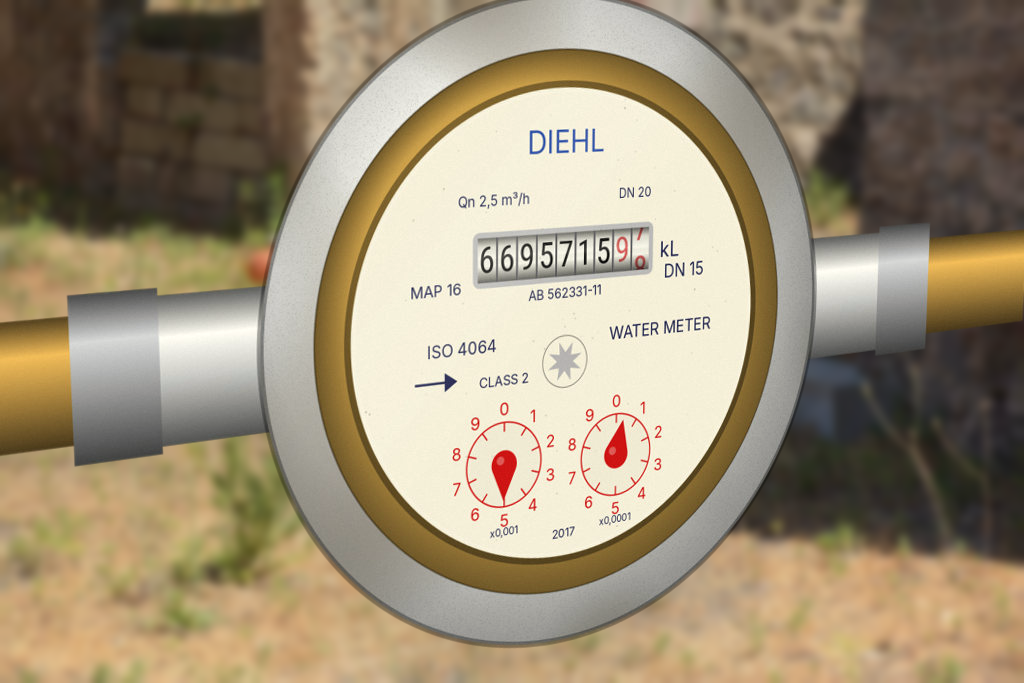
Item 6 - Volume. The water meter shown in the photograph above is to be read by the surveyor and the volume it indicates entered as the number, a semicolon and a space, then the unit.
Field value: 6695715.9750; kL
